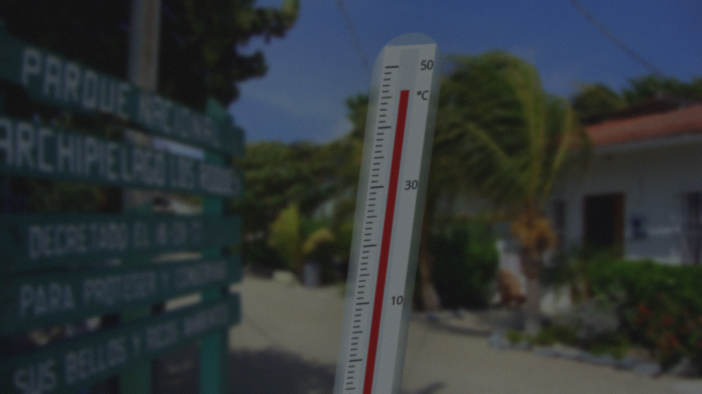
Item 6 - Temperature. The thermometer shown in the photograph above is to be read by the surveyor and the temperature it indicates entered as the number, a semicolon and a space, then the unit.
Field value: 46; °C
